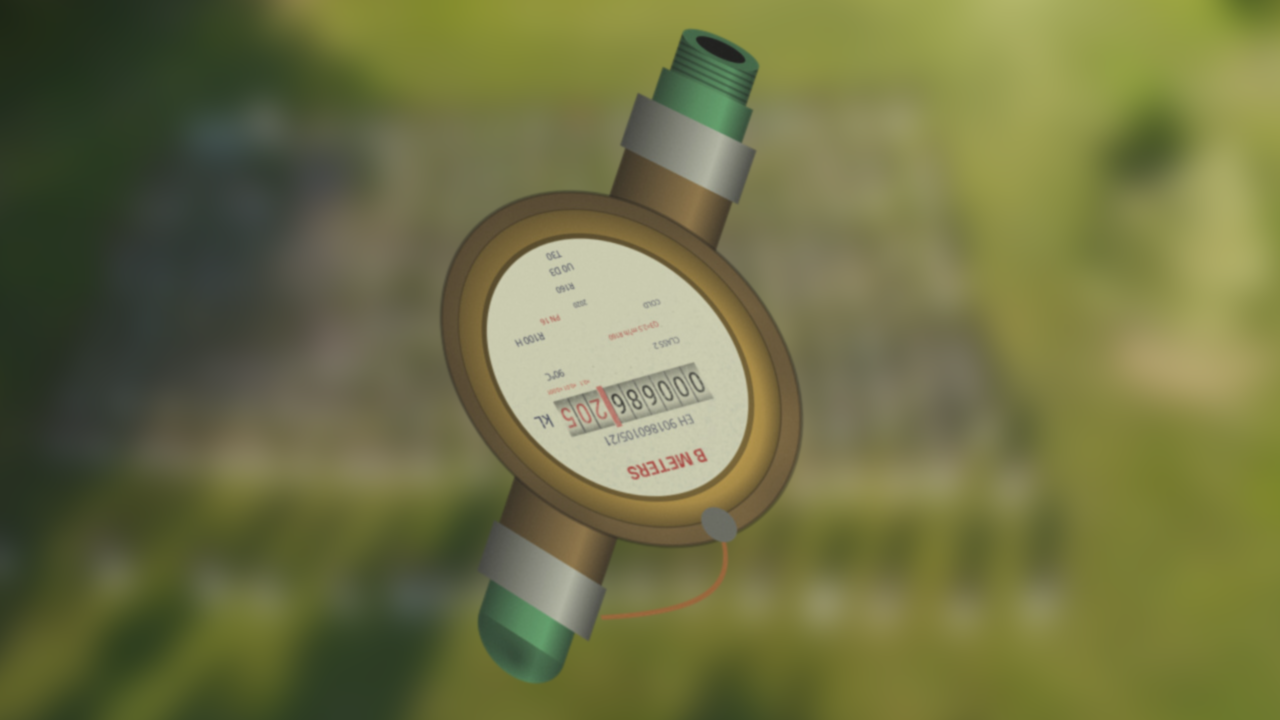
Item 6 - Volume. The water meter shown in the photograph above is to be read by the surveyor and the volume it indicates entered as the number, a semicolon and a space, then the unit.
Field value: 686.205; kL
